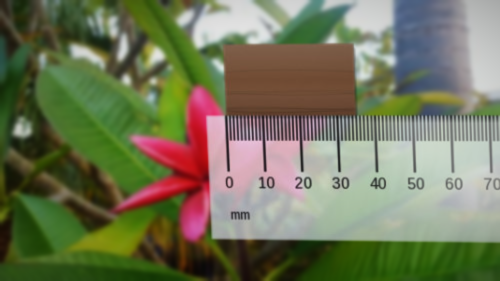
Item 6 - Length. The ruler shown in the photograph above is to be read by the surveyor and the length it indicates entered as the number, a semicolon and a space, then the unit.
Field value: 35; mm
